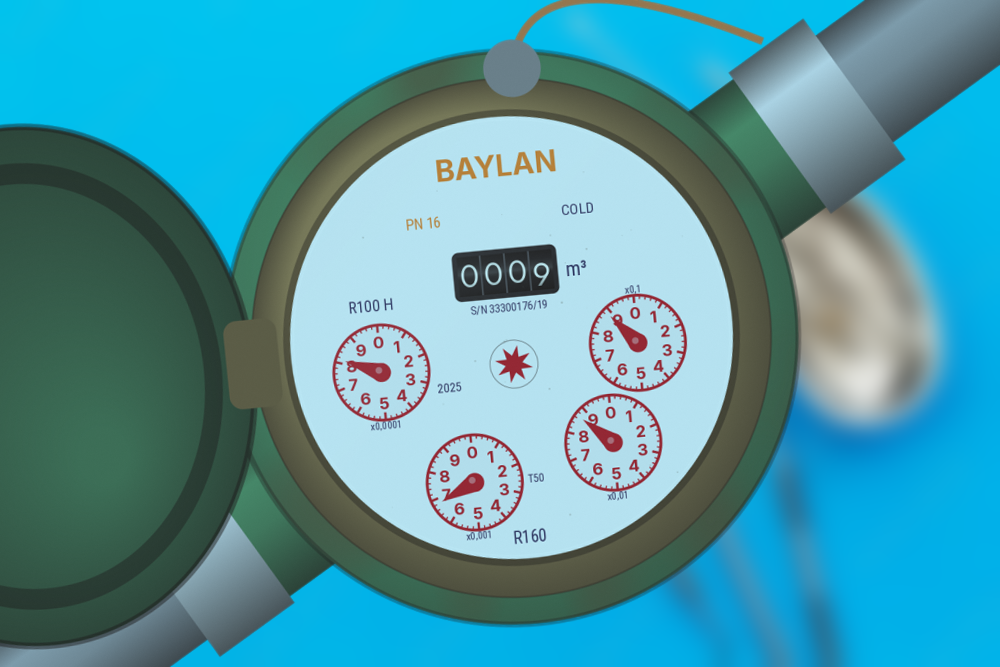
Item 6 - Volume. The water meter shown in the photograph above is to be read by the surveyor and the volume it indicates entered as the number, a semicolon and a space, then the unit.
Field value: 8.8868; m³
